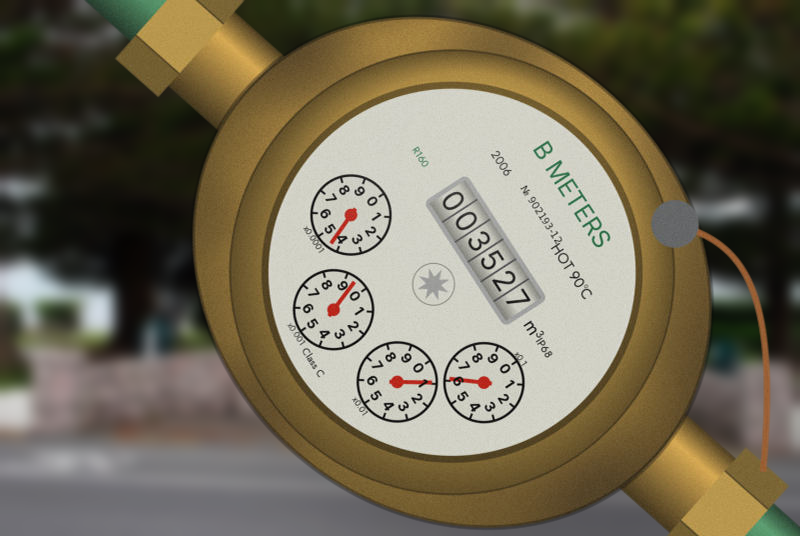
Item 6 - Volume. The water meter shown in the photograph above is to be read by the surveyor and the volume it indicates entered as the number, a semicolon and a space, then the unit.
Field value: 3527.6094; m³
